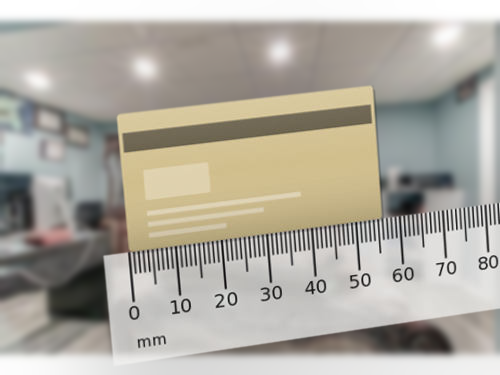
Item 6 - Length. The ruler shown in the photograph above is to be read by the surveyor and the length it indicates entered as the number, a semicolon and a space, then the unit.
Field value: 56; mm
